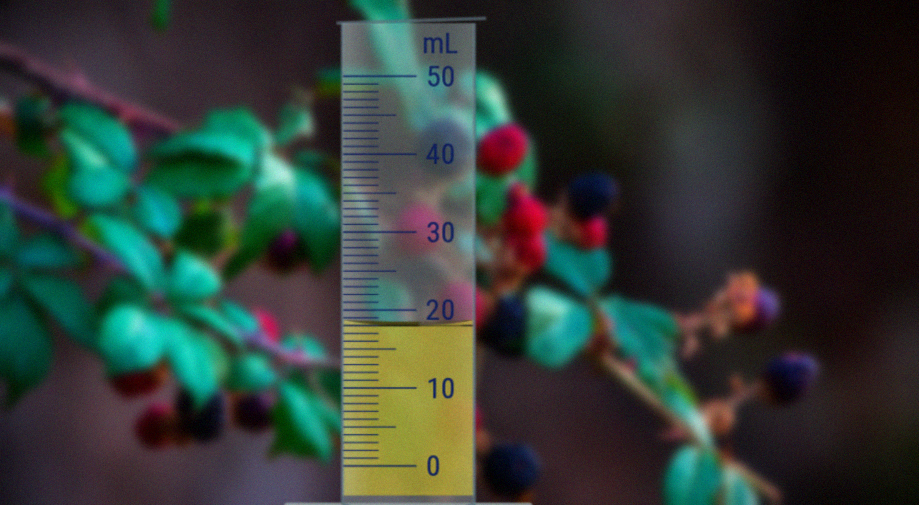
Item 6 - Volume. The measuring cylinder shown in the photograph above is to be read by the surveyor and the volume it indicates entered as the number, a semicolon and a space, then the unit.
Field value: 18; mL
